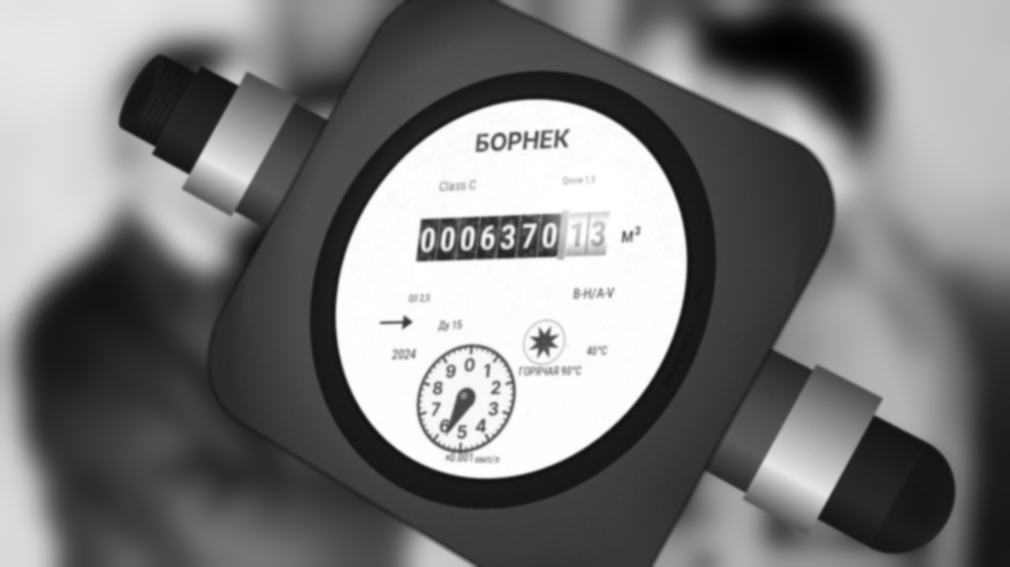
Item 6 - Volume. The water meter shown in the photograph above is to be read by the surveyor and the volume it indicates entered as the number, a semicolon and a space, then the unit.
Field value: 6370.135; m³
